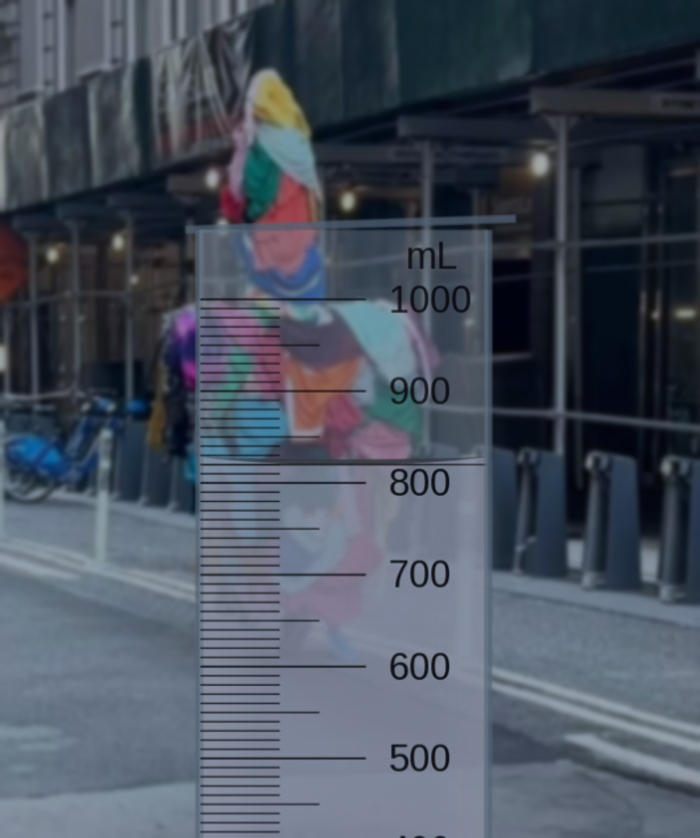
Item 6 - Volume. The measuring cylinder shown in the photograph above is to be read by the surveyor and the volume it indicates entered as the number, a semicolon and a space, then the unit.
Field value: 820; mL
